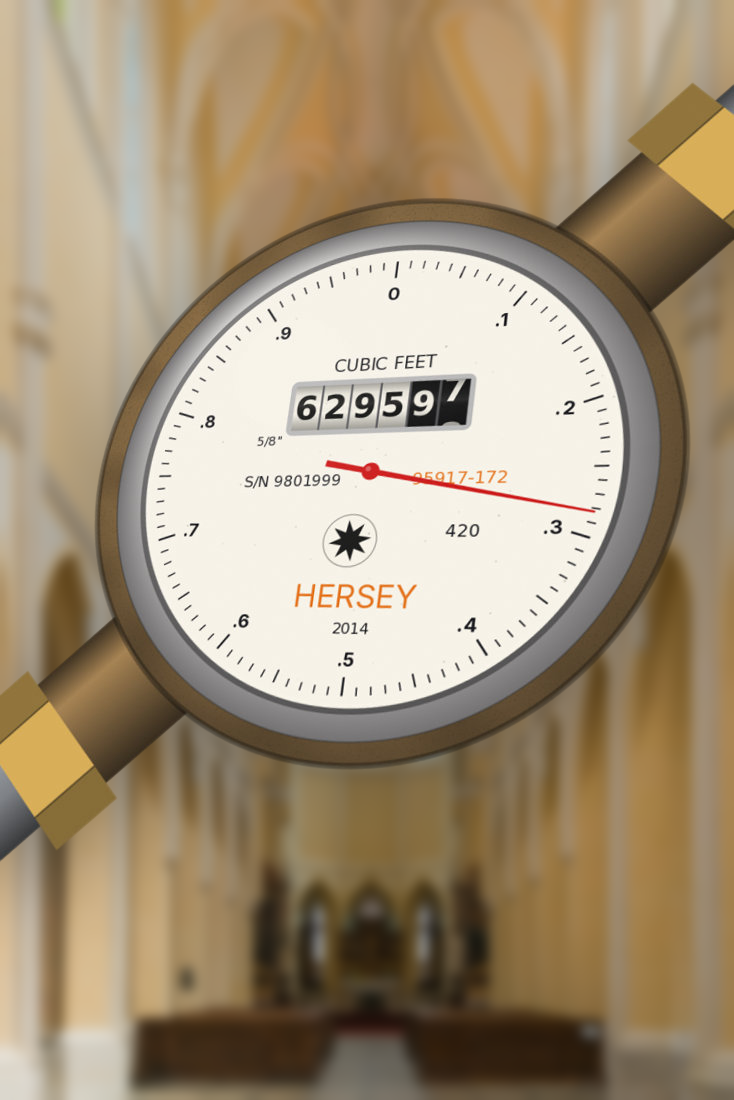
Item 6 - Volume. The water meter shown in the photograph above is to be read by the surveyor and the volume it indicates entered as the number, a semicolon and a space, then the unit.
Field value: 629597.28; ft³
